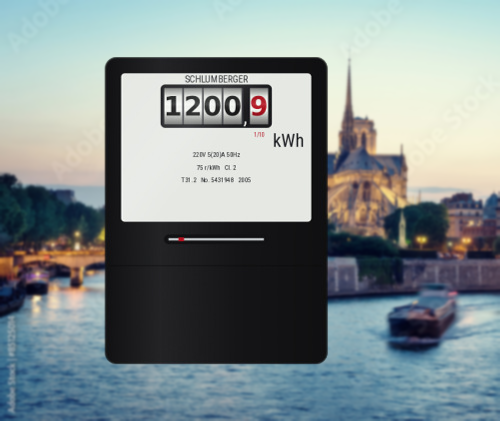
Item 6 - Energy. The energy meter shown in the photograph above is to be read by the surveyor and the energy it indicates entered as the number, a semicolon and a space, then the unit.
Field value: 1200.9; kWh
